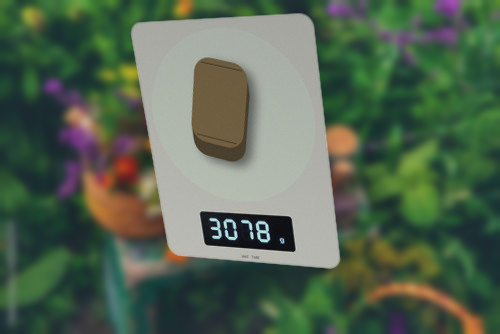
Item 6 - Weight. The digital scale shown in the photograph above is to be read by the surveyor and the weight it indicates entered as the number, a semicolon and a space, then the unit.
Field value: 3078; g
